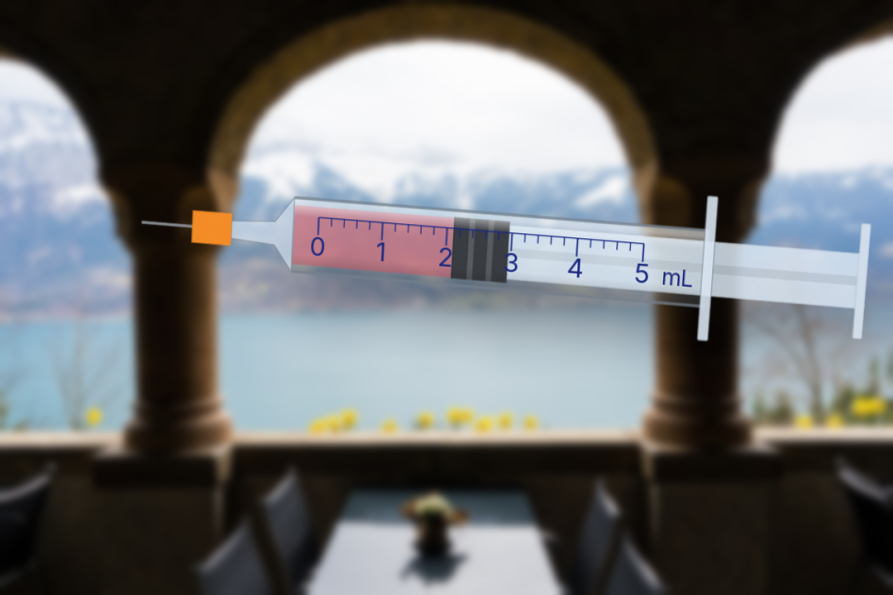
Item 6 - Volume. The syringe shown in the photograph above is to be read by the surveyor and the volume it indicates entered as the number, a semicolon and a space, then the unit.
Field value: 2.1; mL
